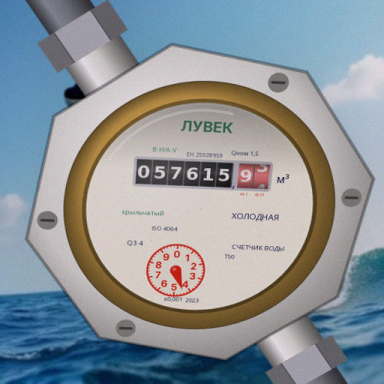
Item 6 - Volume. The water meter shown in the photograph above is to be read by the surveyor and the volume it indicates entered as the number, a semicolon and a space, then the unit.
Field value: 57615.934; m³
